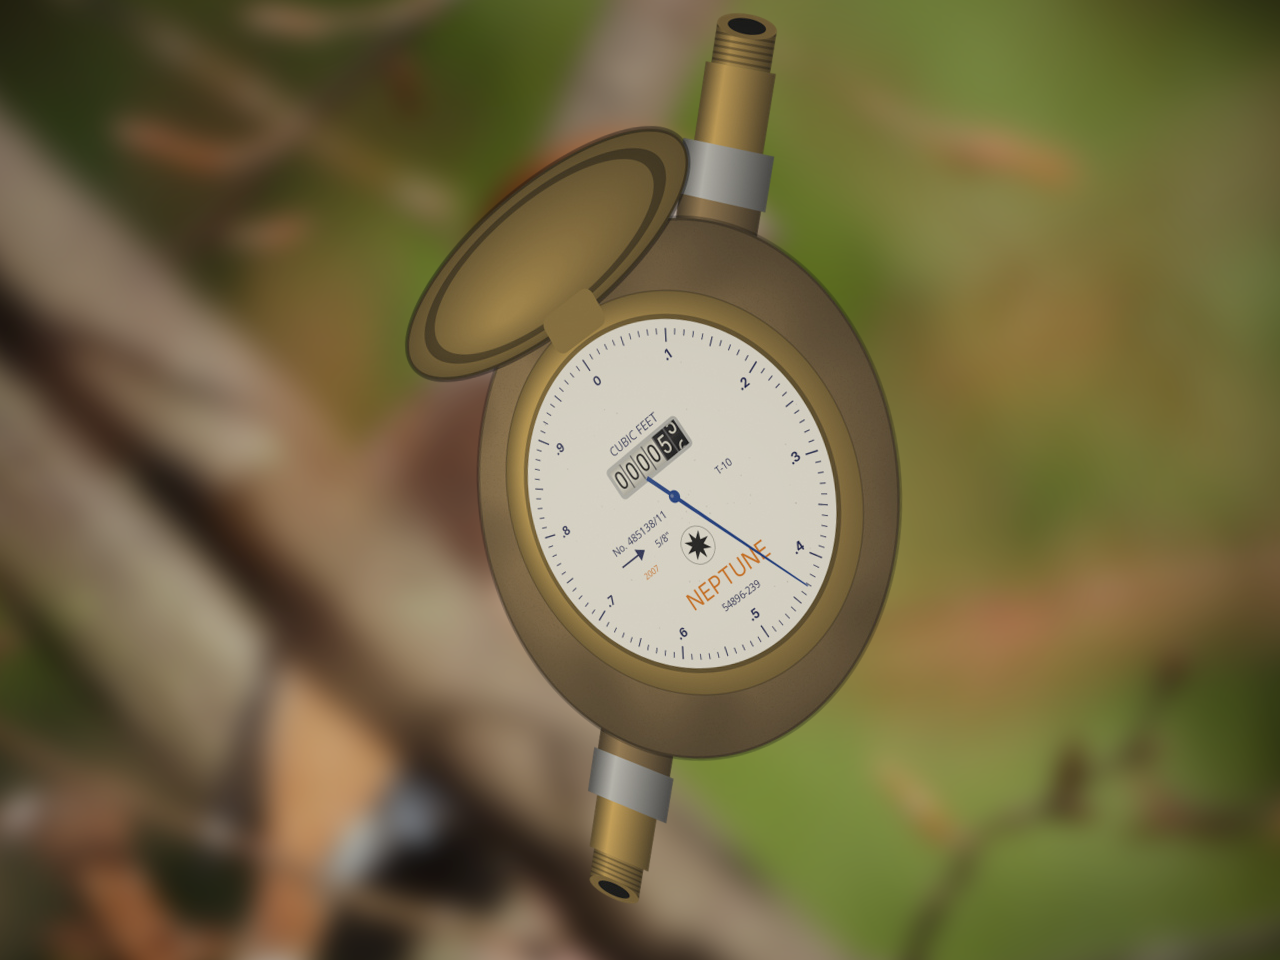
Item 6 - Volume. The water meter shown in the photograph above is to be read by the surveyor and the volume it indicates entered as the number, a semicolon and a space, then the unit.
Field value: 55.43; ft³
